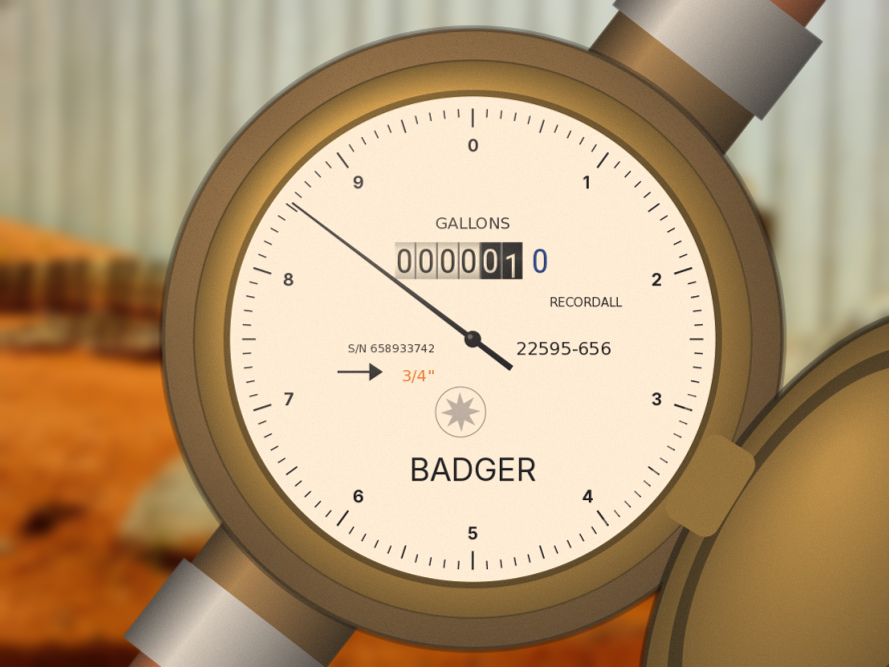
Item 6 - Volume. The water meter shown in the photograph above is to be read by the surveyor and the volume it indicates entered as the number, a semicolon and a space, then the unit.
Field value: 8.5; gal
